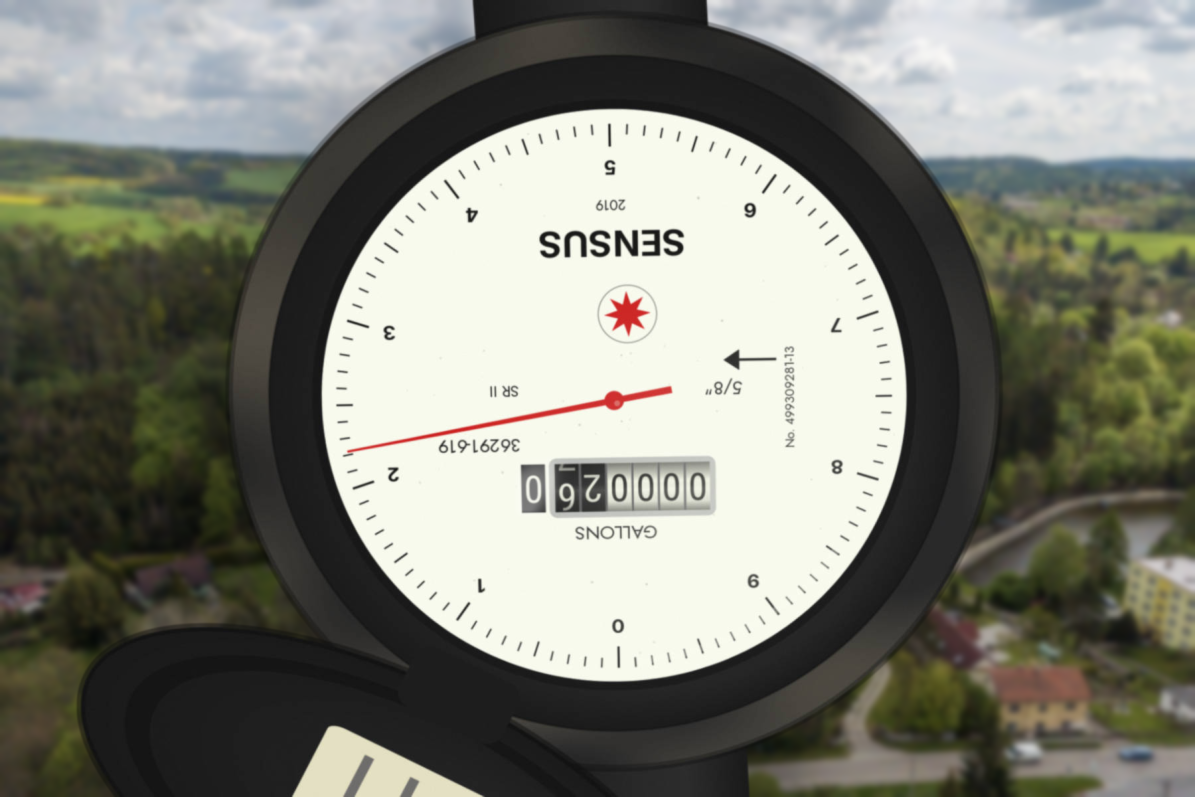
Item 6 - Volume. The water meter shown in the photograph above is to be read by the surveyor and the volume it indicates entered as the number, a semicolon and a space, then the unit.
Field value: 262.2; gal
